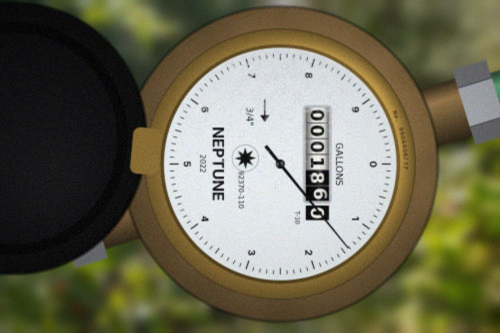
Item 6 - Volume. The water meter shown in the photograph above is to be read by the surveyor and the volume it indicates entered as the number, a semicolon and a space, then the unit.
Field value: 1861.4; gal
